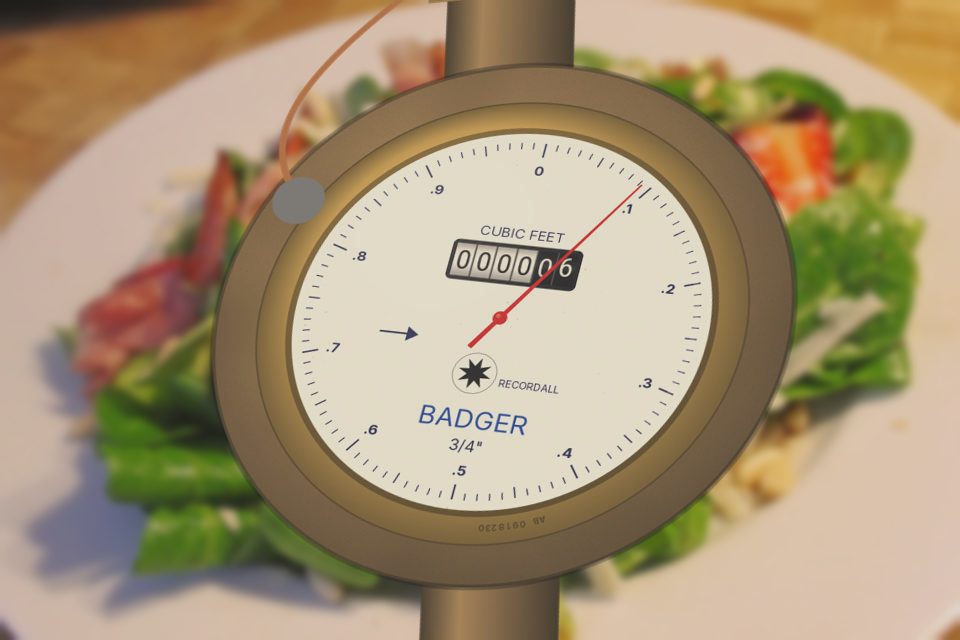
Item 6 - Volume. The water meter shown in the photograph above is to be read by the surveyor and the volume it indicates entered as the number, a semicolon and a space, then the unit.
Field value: 6.09; ft³
